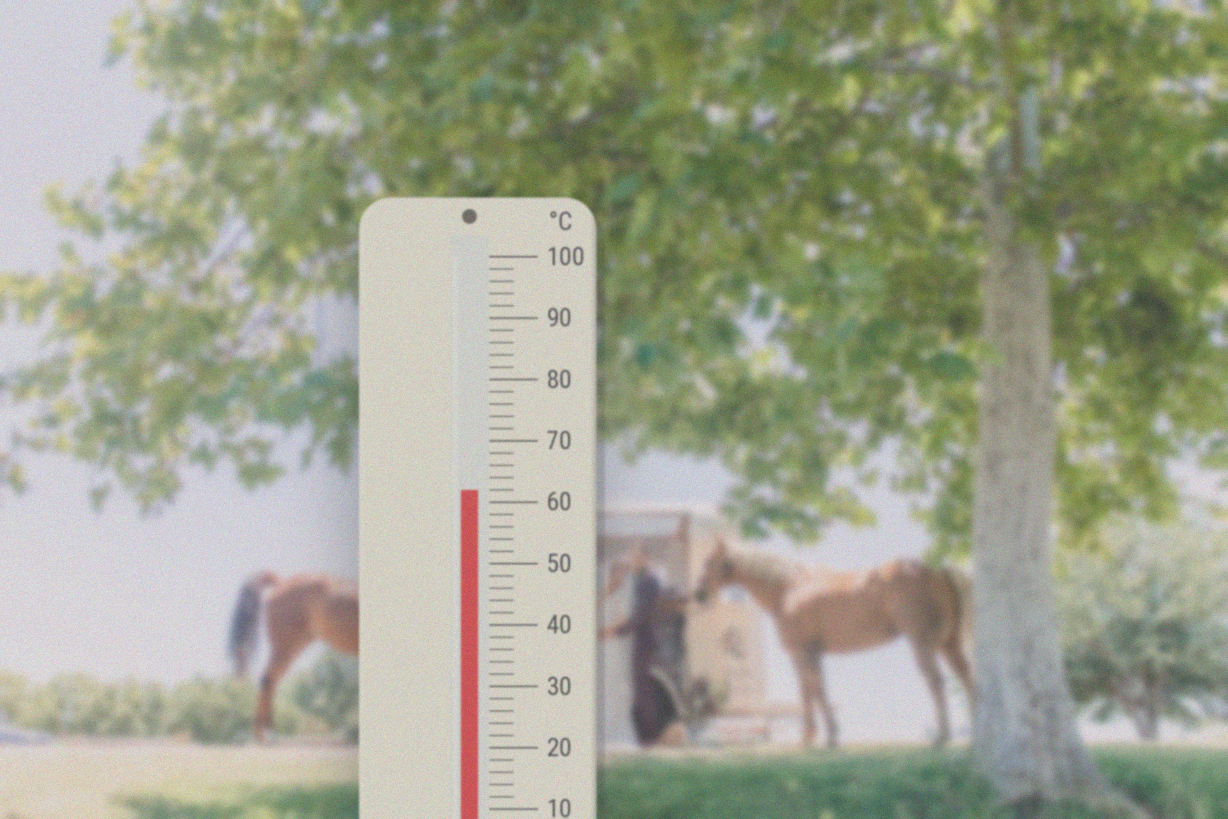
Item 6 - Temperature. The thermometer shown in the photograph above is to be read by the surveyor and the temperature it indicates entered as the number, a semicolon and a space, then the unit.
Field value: 62; °C
